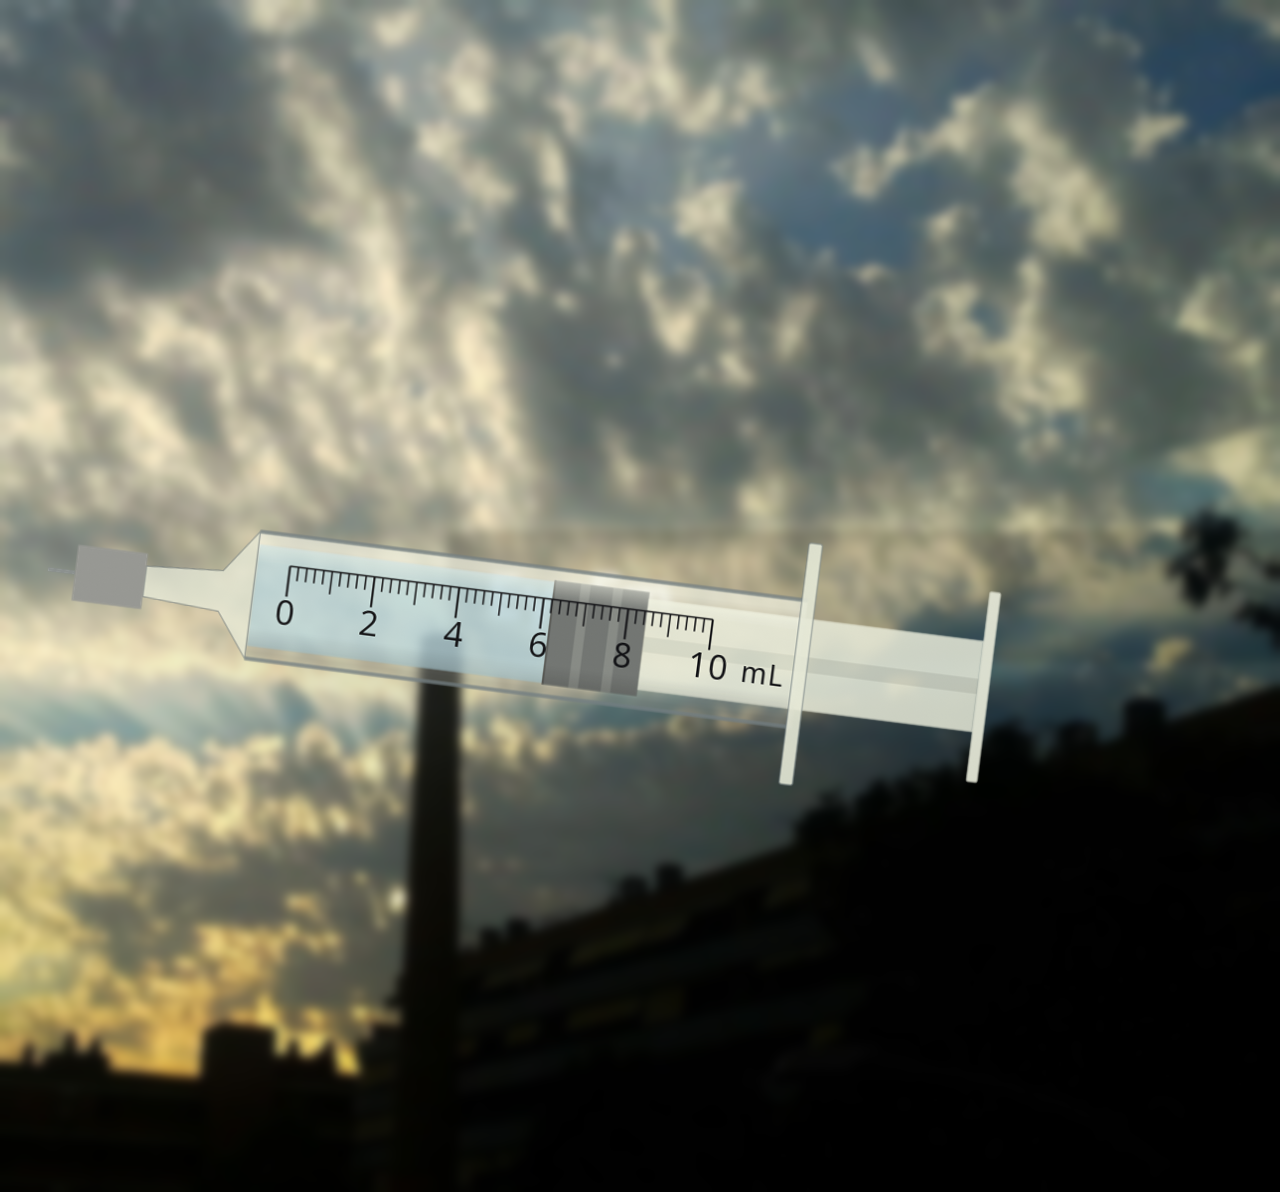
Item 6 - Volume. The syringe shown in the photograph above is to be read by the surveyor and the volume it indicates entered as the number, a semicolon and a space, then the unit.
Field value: 6.2; mL
